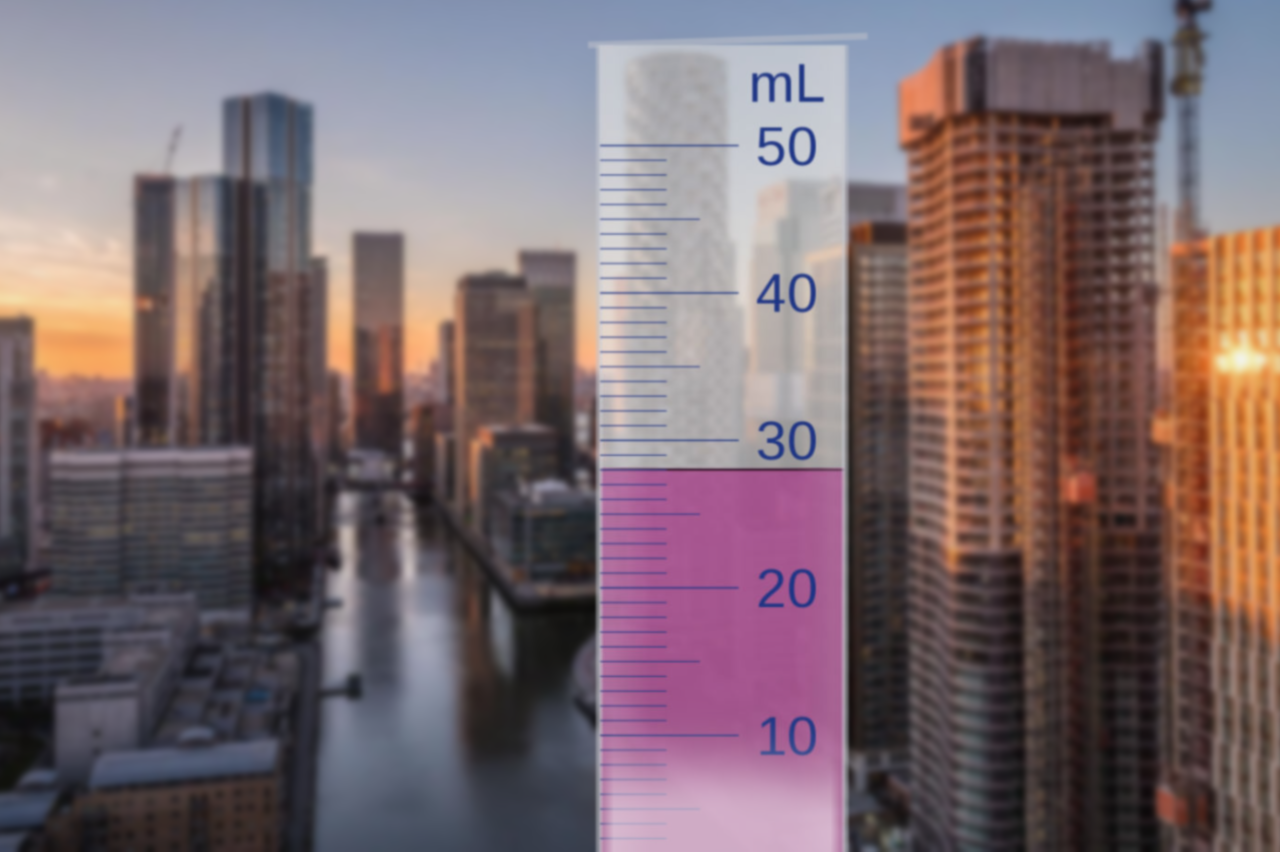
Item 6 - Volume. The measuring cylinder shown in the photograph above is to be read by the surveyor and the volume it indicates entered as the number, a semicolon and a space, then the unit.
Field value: 28; mL
